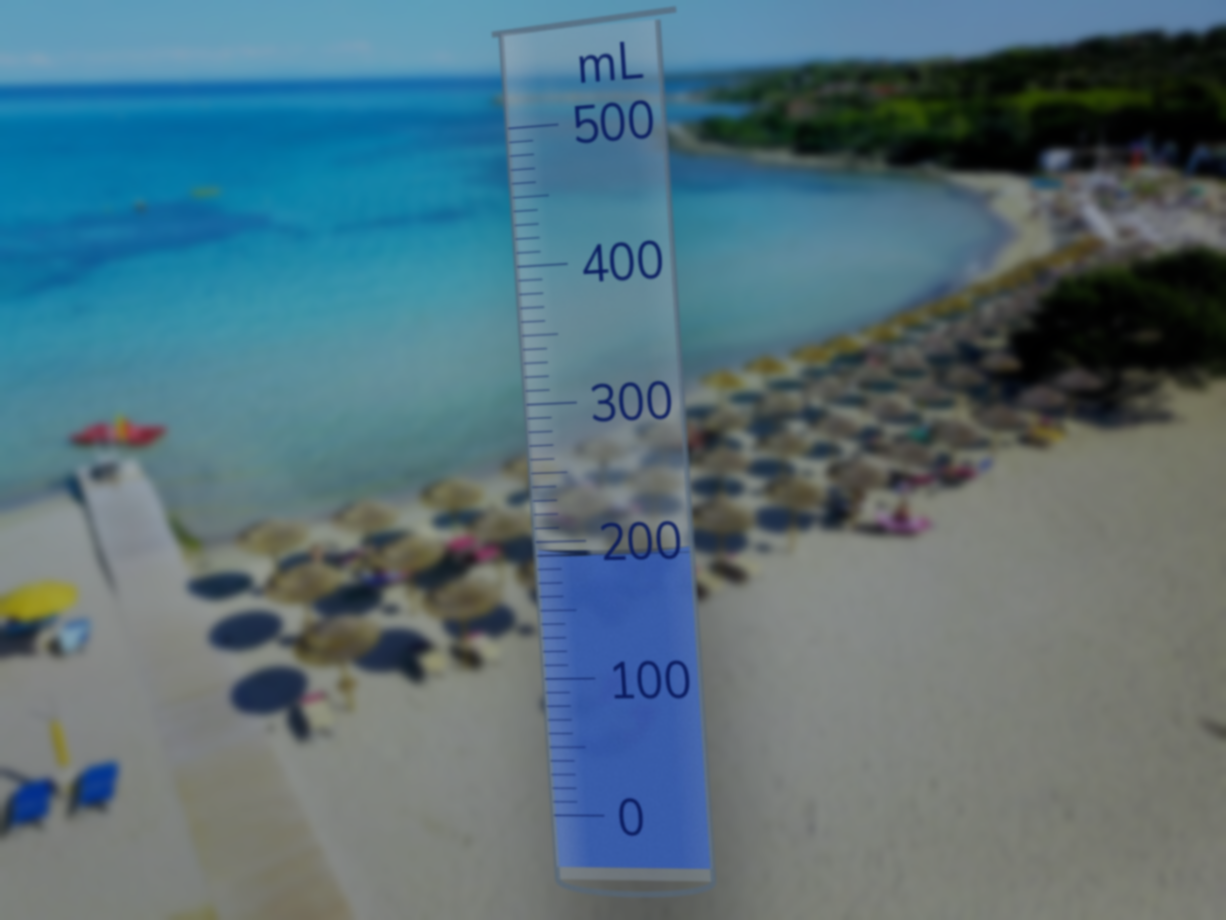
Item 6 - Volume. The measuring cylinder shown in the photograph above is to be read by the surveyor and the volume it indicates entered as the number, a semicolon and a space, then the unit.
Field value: 190; mL
